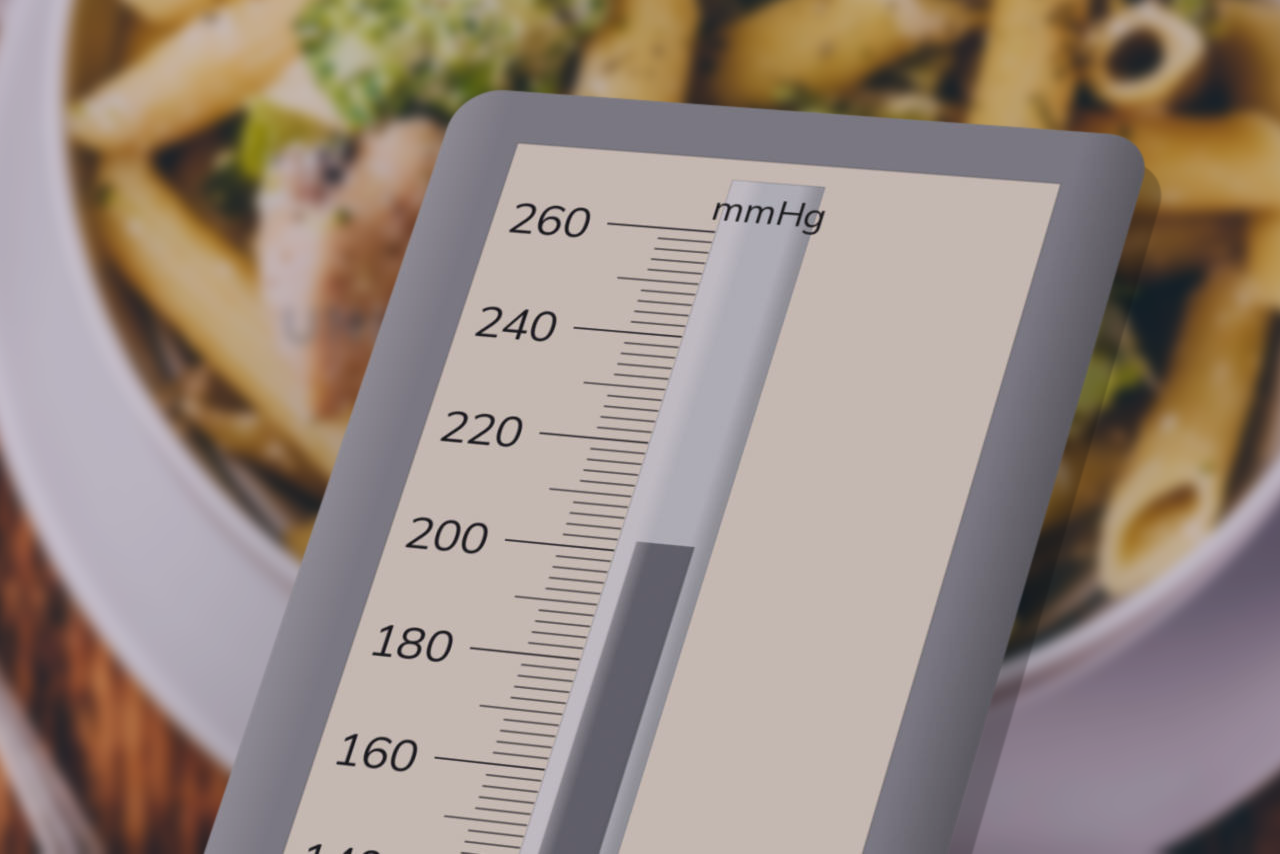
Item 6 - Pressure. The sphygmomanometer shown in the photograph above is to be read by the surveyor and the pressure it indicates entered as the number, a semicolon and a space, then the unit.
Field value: 202; mmHg
